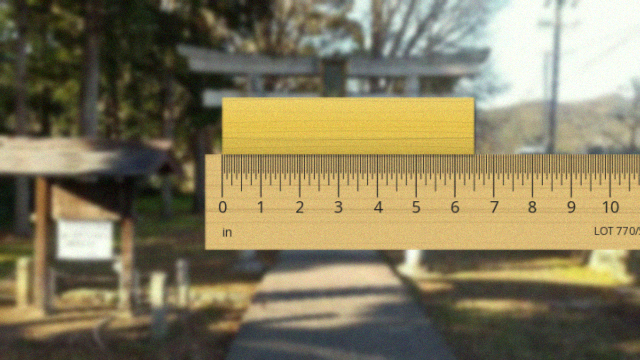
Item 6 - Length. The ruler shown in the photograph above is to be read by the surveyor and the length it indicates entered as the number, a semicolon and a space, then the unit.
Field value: 6.5; in
